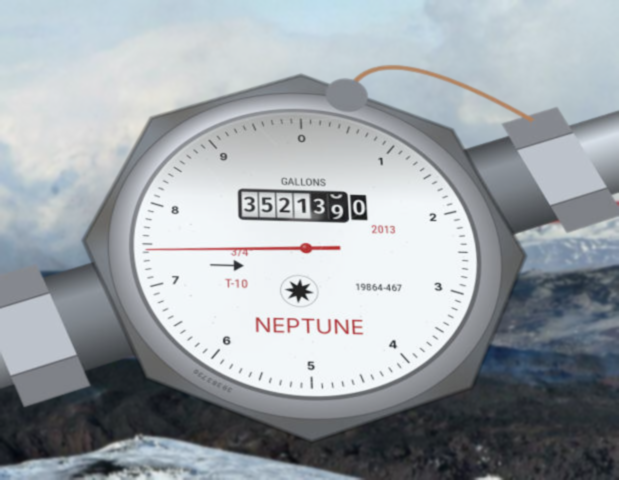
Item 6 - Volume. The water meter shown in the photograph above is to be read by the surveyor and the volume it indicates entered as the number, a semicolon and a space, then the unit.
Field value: 3521387.4; gal
